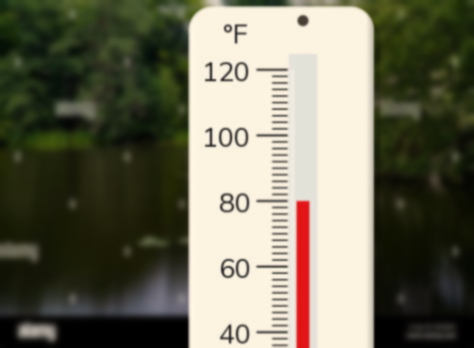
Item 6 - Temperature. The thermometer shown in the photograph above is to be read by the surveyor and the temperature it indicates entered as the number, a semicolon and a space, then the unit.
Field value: 80; °F
